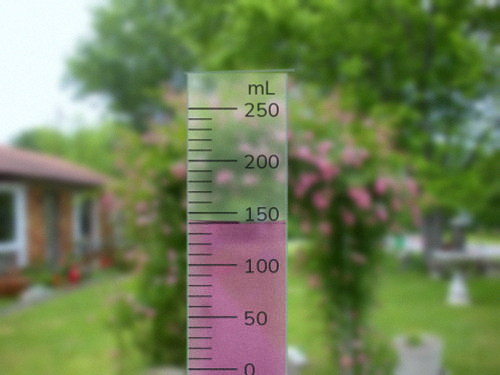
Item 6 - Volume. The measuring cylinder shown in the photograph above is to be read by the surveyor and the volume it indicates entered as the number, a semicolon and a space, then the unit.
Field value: 140; mL
